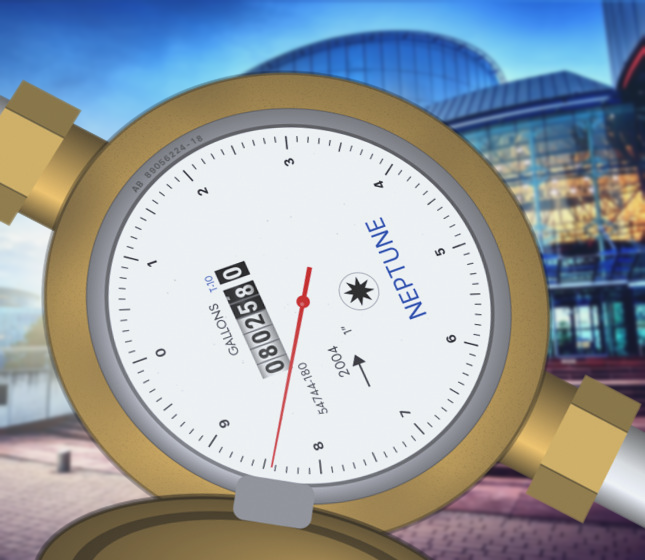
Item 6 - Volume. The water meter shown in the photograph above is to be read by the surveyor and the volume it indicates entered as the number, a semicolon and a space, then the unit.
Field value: 802578.4; gal
